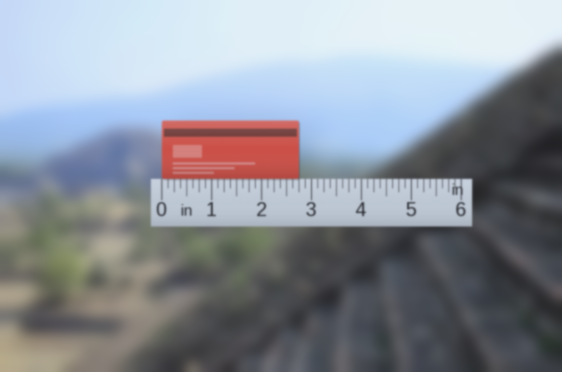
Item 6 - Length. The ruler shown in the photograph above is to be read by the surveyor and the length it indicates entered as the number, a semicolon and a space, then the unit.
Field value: 2.75; in
